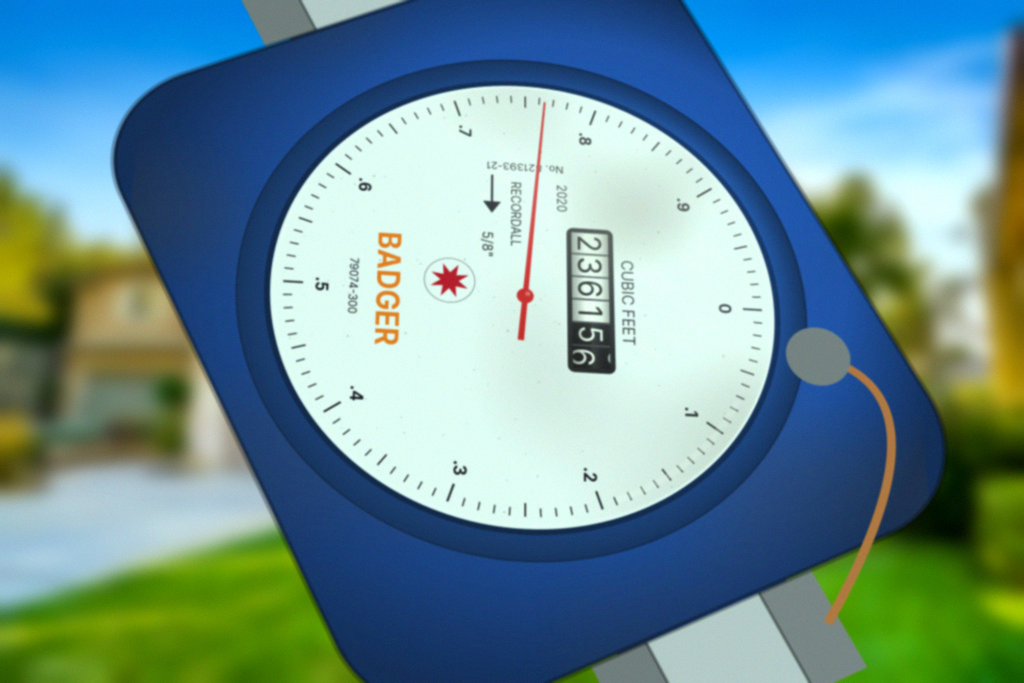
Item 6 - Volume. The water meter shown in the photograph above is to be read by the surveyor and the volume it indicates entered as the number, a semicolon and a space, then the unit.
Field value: 236155.76; ft³
